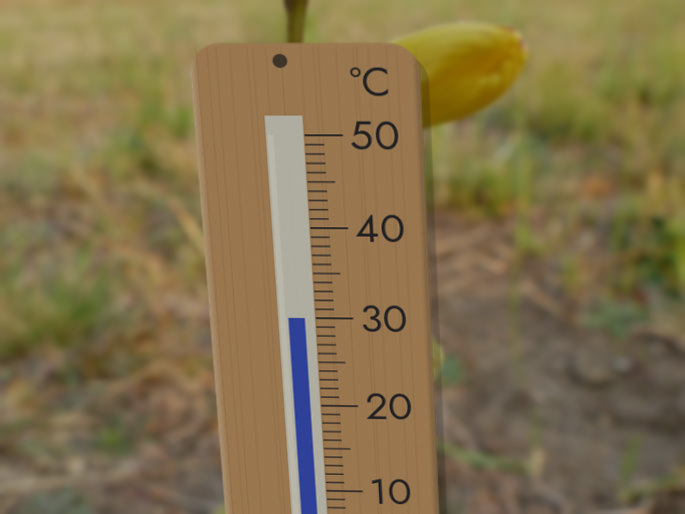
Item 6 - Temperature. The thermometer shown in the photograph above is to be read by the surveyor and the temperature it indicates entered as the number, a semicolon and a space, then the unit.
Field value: 30; °C
